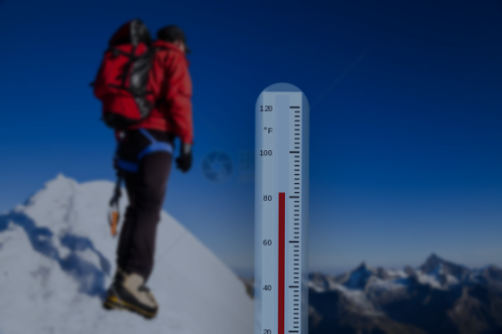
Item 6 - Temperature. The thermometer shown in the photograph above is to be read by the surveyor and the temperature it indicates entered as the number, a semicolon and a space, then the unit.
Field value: 82; °F
